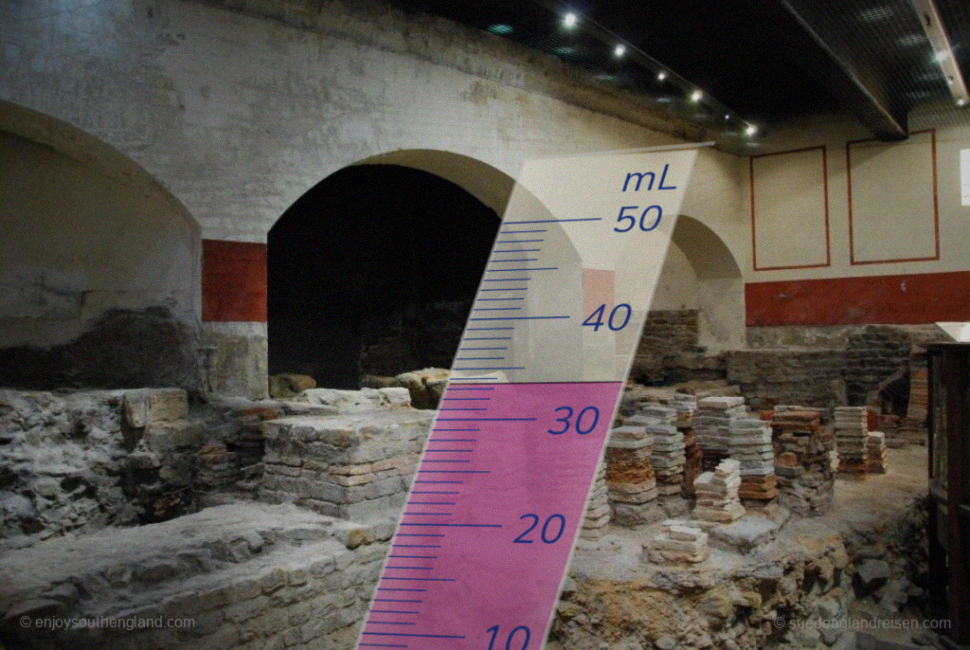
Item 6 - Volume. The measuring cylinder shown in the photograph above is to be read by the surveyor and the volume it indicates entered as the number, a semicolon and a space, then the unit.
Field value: 33.5; mL
